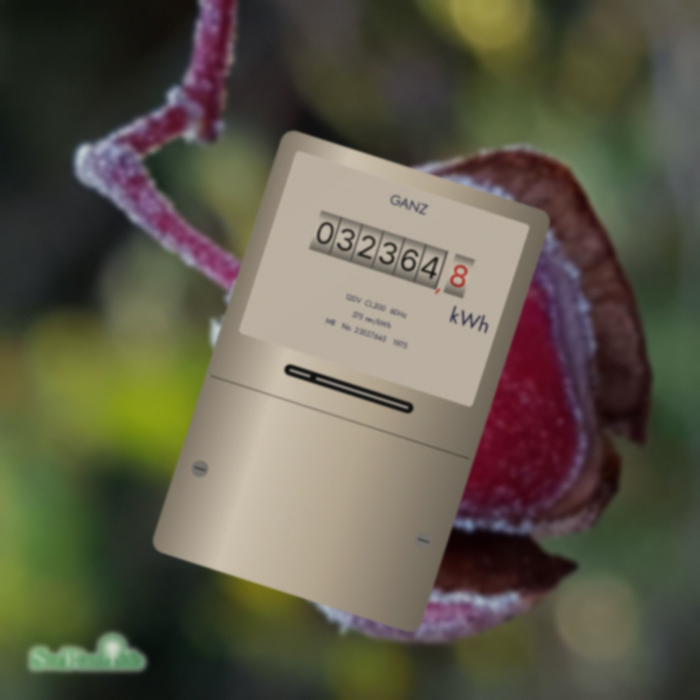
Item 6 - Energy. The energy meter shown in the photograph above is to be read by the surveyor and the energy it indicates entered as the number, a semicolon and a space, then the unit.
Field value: 32364.8; kWh
